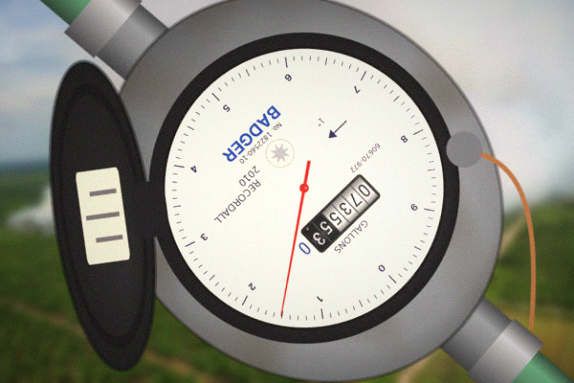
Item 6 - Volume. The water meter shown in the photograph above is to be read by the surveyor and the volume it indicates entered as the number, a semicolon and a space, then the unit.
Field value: 735531.5; gal
